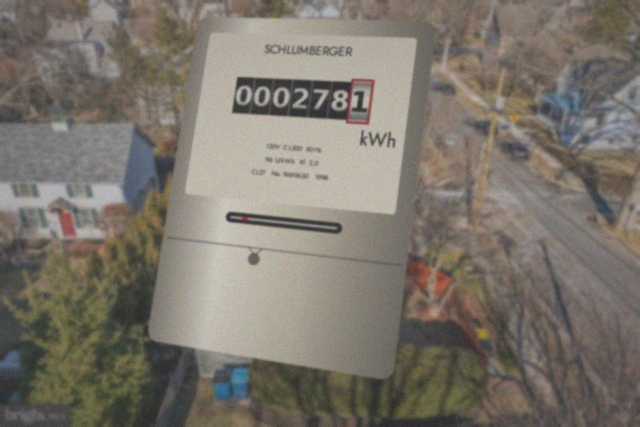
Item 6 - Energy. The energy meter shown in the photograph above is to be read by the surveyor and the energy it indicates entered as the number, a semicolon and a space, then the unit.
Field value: 278.1; kWh
